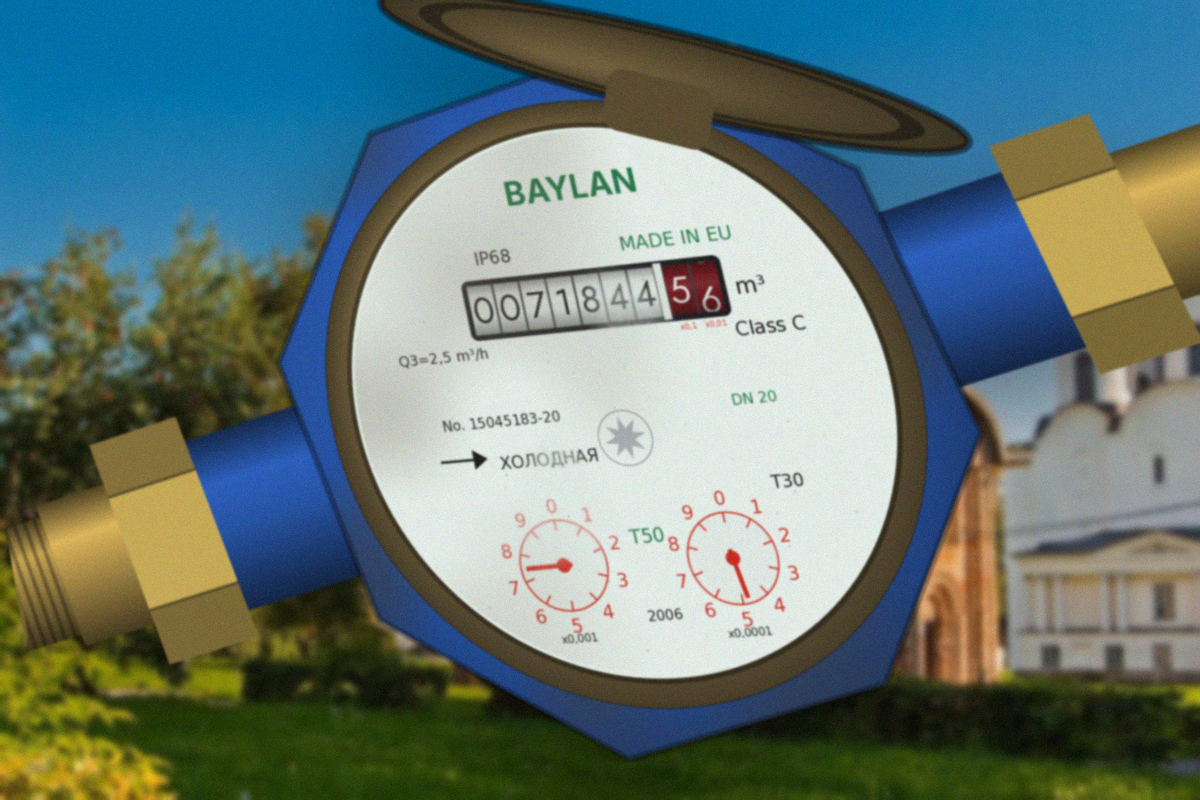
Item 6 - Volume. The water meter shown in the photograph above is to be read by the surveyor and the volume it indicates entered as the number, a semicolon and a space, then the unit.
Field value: 71844.5574; m³
